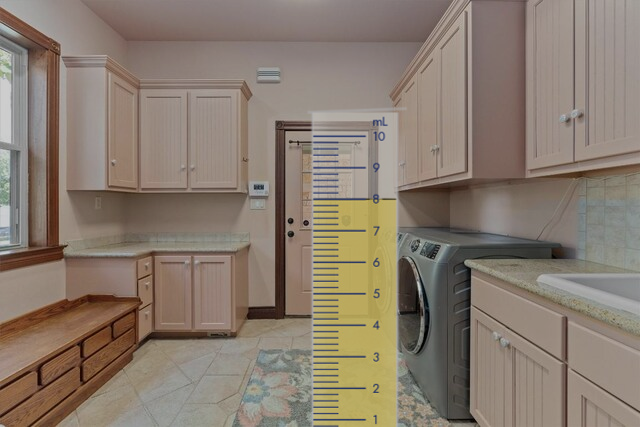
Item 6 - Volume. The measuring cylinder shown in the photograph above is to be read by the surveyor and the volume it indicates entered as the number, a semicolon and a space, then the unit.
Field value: 8; mL
